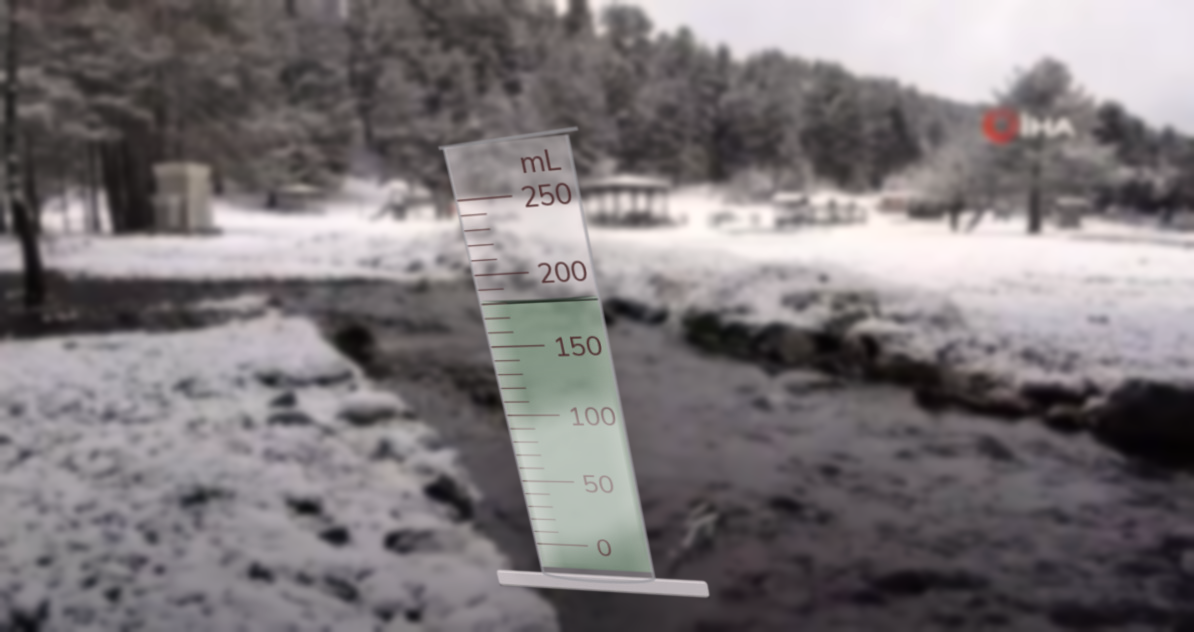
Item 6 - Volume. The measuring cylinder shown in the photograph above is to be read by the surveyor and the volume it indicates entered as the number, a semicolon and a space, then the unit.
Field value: 180; mL
